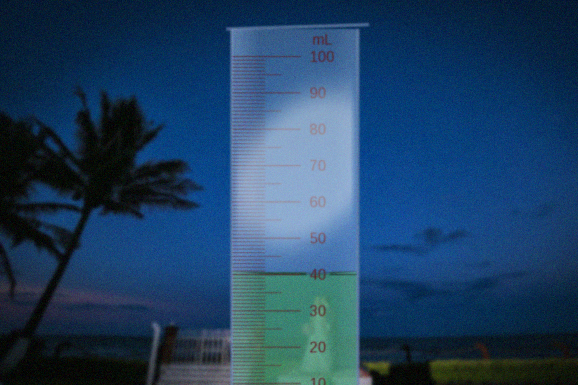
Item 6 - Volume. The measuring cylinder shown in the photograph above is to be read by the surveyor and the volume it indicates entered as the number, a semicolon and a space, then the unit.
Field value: 40; mL
